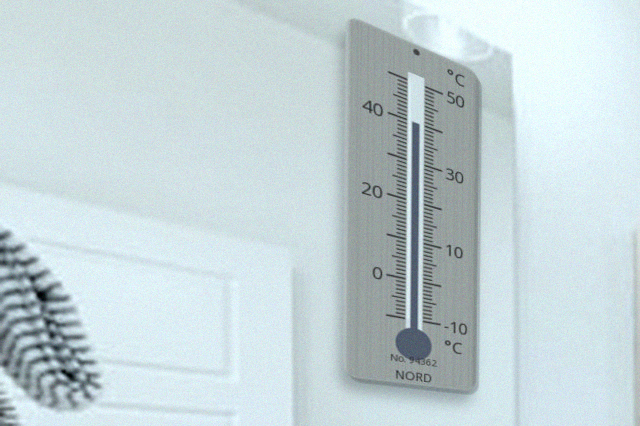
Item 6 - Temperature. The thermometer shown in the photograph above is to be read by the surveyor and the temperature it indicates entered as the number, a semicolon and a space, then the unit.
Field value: 40; °C
